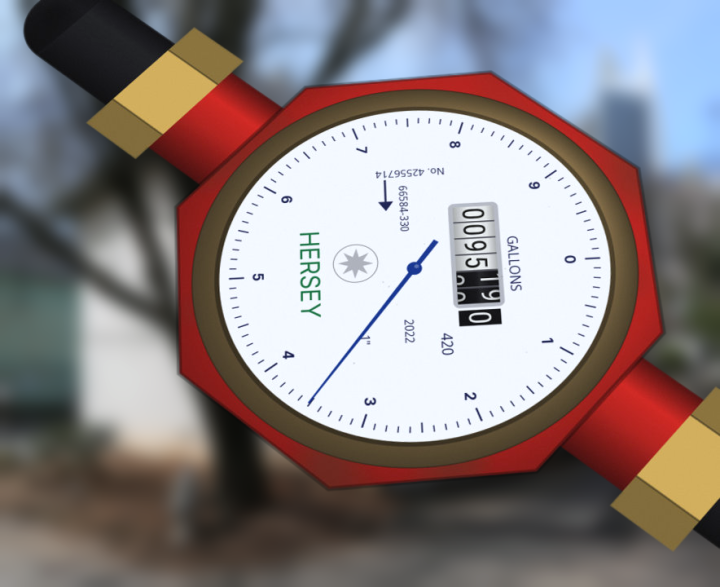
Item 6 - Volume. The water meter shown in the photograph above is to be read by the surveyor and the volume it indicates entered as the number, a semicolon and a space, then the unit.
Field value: 95193.5; gal
